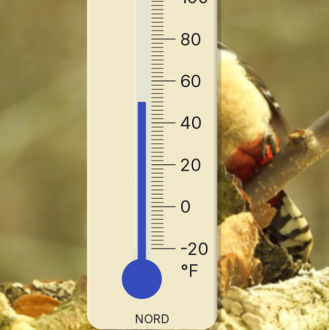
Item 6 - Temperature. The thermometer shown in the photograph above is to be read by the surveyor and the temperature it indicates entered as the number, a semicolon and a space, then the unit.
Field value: 50; °F
